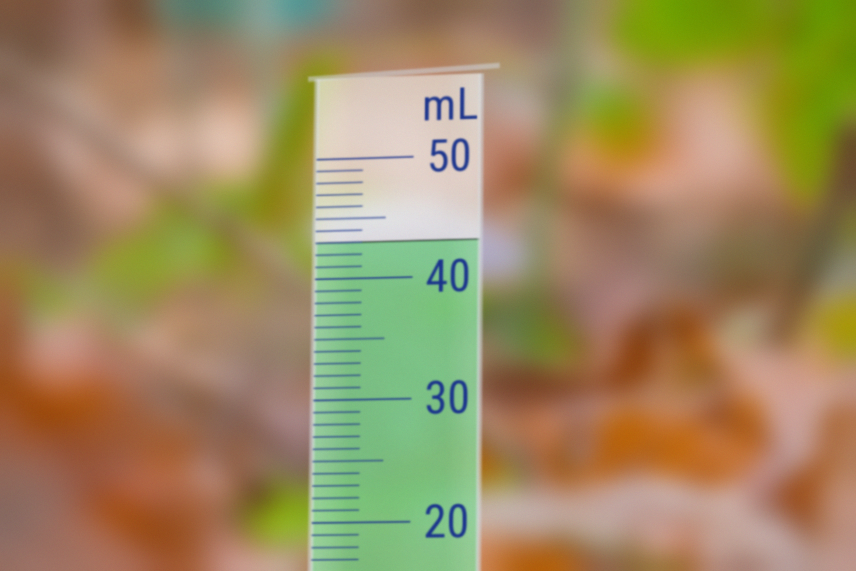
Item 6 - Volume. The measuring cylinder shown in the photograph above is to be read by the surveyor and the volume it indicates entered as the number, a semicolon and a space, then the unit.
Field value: 43; mL
